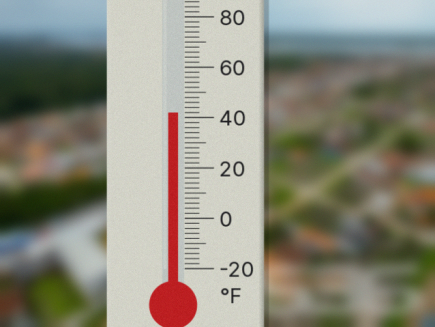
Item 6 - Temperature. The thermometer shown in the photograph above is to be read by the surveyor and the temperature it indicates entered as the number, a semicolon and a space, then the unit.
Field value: 42; °F
